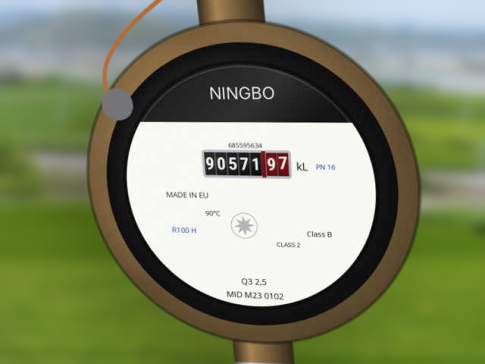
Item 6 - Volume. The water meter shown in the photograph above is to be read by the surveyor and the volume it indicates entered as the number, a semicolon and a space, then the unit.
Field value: 90571.97; kL
